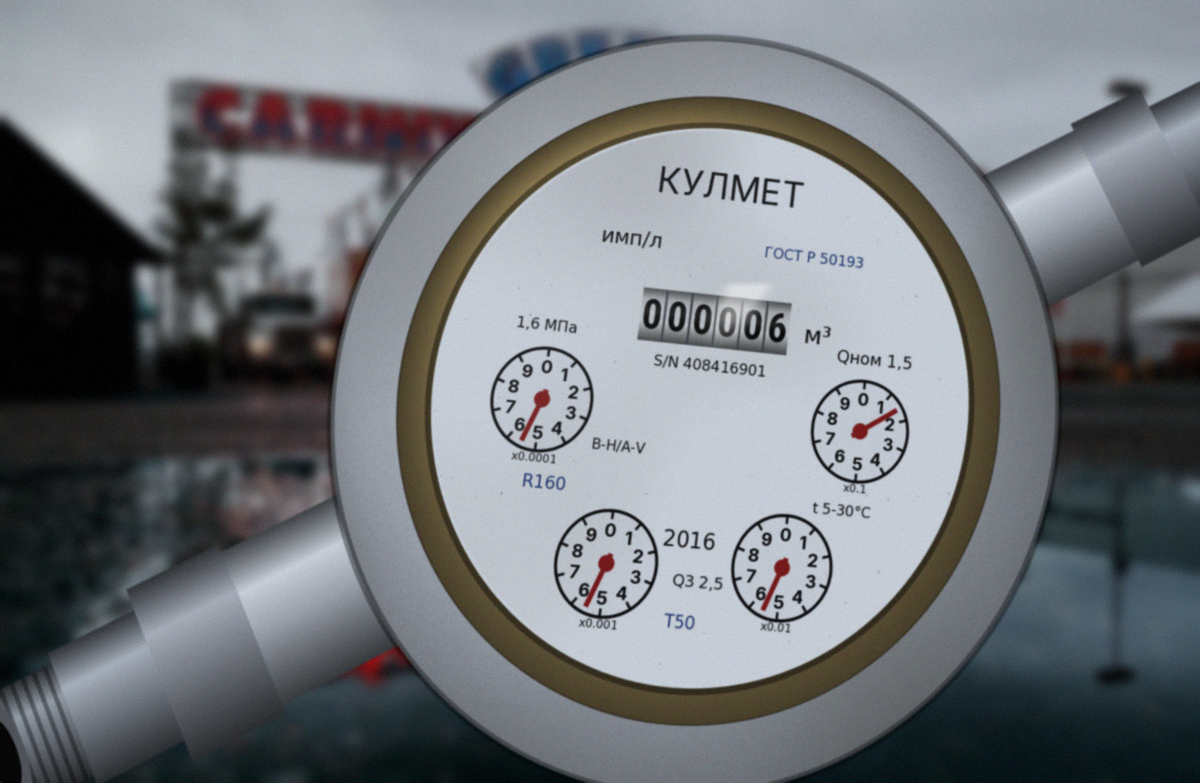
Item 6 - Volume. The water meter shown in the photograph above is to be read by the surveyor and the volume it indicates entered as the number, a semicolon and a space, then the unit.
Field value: 6.1555; m³
